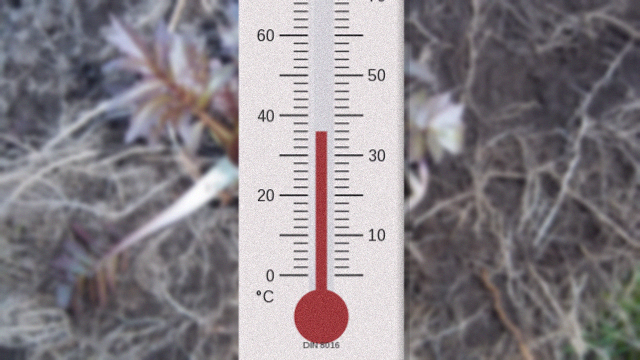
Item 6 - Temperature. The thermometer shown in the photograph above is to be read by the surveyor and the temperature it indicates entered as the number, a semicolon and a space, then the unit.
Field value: 36; °C
